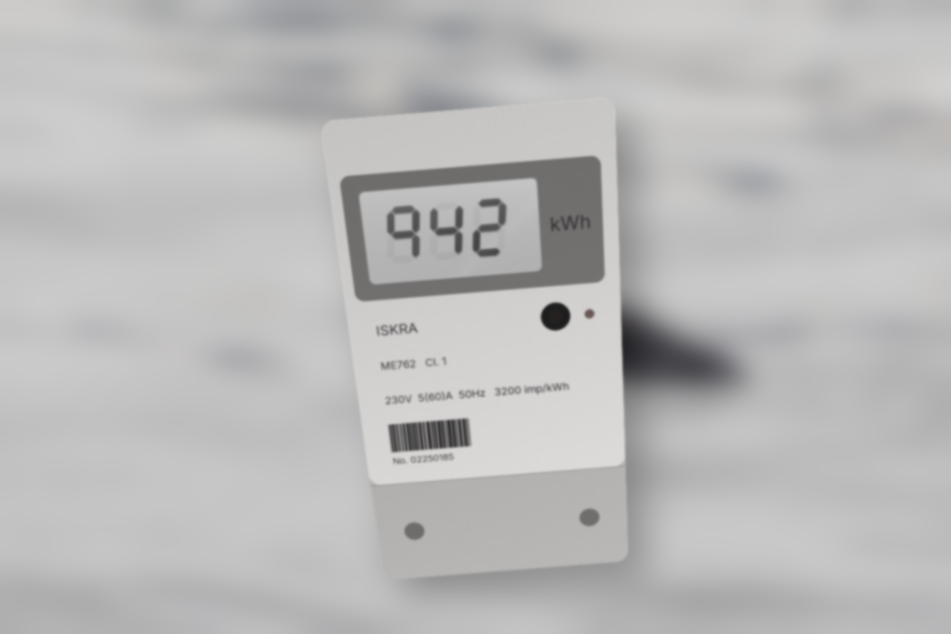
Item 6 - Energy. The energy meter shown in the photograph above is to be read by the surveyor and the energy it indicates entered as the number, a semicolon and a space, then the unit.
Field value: 942; kWh
